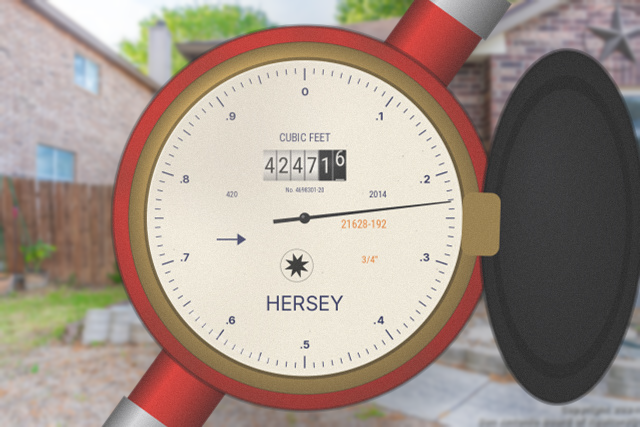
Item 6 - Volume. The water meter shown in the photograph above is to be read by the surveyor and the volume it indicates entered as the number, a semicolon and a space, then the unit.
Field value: 424716.23; ft³
